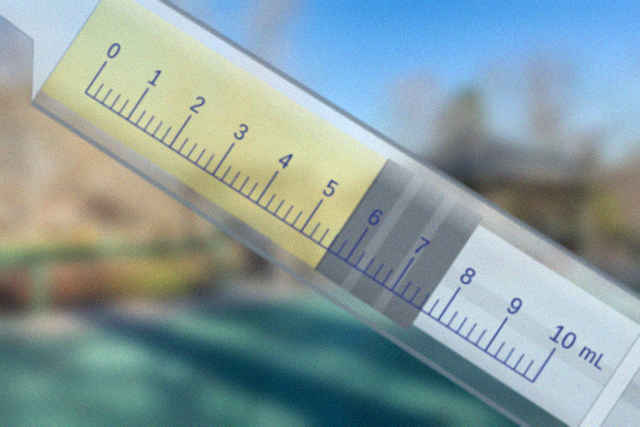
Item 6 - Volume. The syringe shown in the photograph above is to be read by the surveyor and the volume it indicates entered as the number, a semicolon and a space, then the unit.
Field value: 5.6; mL
